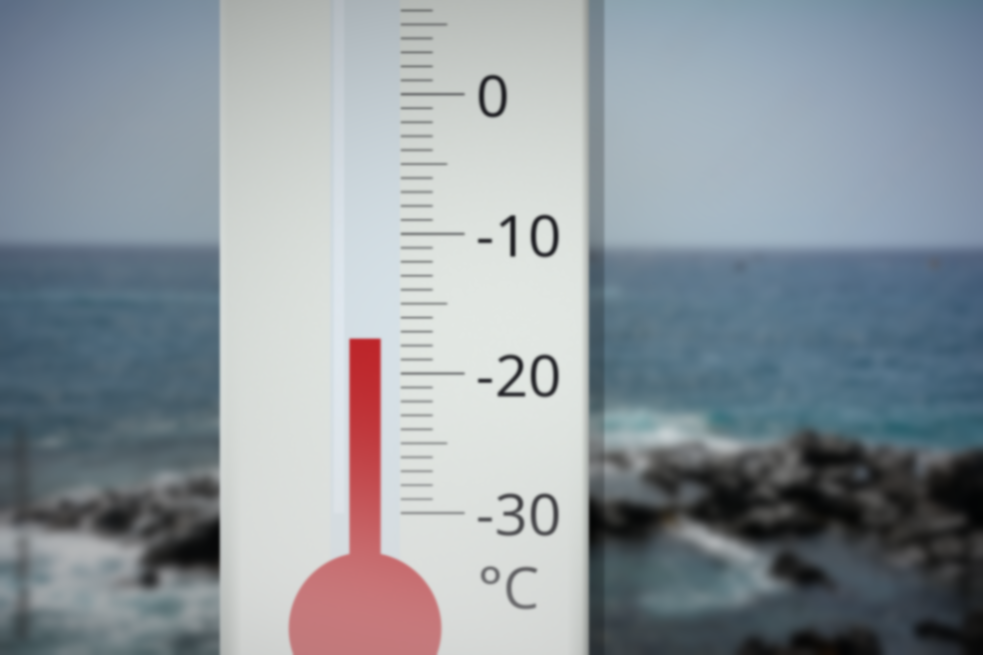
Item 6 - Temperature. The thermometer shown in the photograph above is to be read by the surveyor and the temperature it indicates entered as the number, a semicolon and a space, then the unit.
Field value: -17.5; °C
